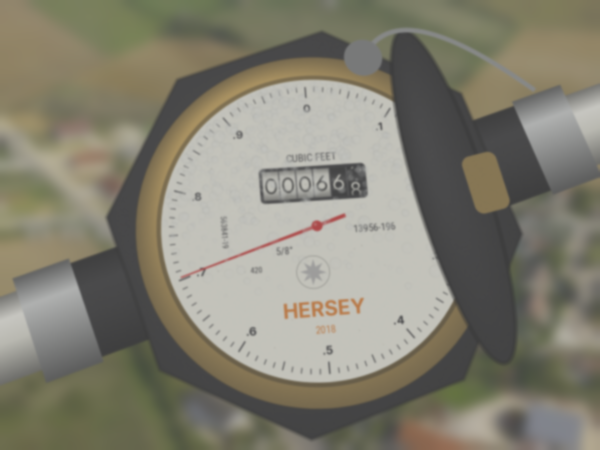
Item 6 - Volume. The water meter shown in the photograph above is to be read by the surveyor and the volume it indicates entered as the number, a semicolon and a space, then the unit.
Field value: 667.70; ft³
